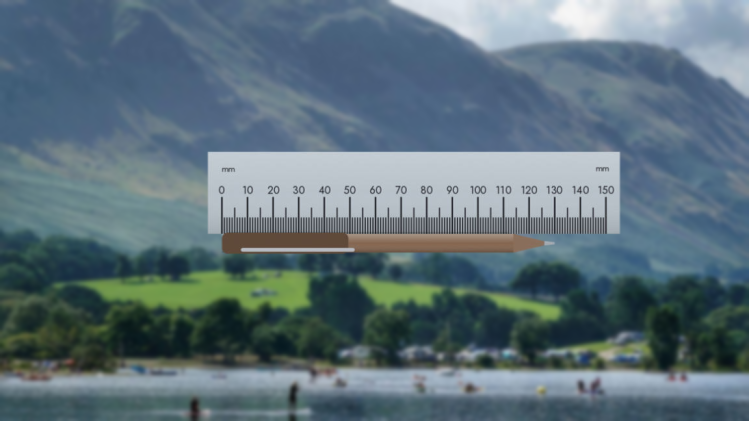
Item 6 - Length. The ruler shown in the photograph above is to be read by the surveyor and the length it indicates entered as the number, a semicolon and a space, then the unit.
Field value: 130; mm
